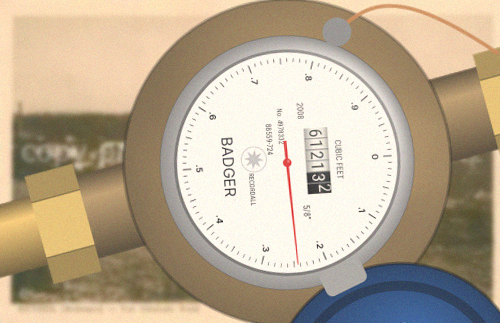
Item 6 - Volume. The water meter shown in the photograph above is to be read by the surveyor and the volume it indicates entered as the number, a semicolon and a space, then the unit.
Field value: 612132.24; ft³
